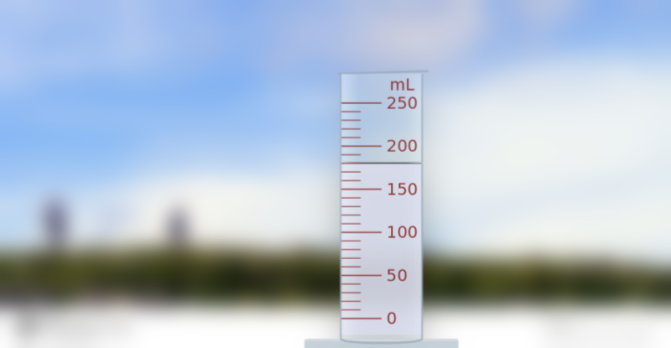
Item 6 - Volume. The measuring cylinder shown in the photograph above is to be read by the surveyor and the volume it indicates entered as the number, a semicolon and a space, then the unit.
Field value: 180; mL
